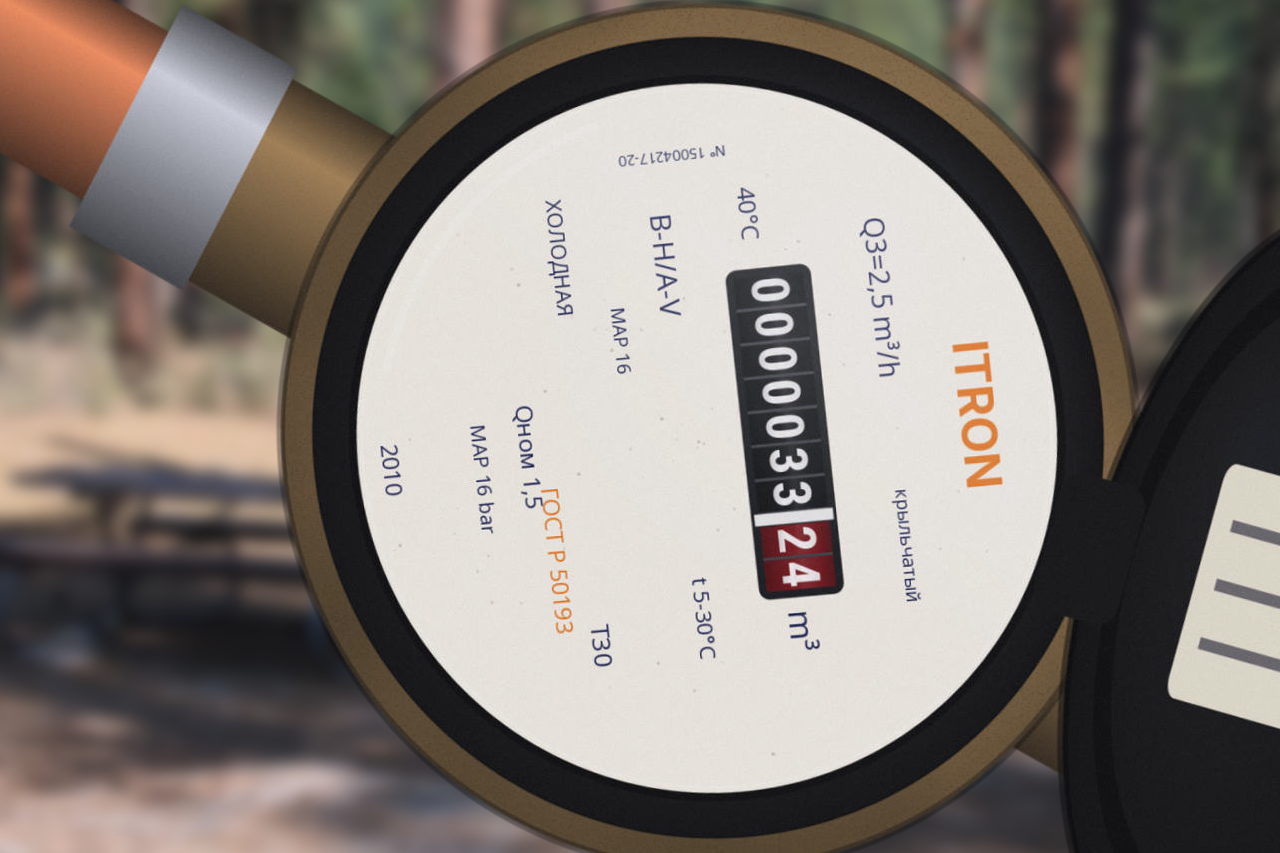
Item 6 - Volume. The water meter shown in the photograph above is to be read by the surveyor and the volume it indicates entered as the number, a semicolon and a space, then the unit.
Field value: 33.24; m³
